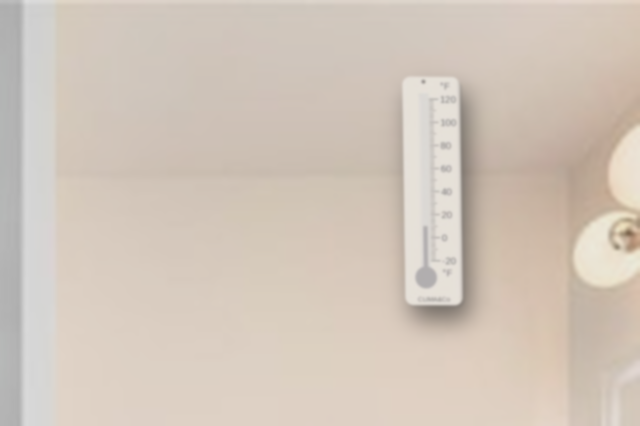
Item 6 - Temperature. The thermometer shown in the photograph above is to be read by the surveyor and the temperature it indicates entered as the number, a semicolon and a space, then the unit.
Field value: 10; °F
